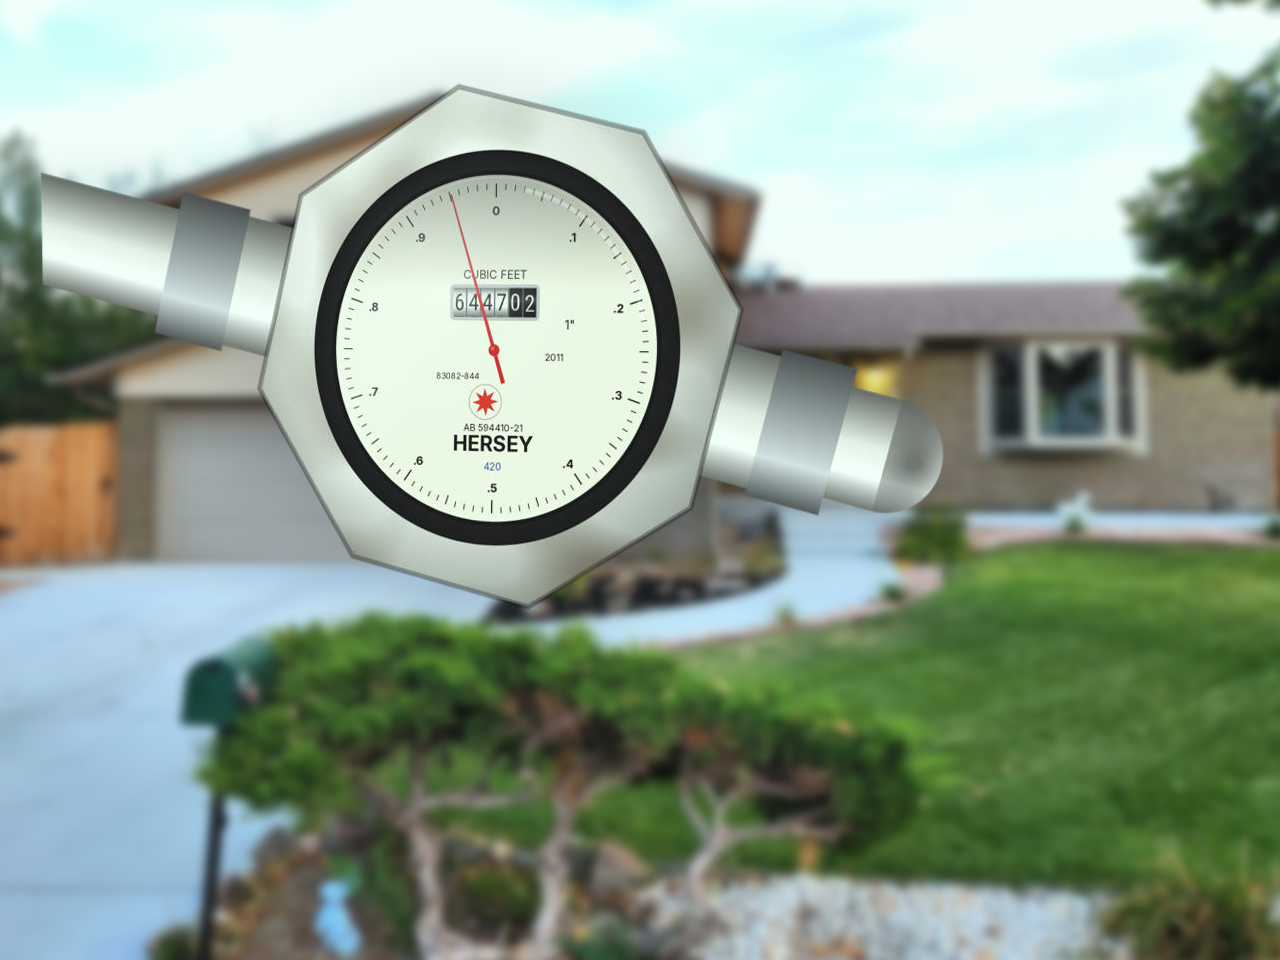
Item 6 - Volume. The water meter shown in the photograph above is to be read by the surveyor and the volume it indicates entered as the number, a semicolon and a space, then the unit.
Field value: 644701.95; ft³
